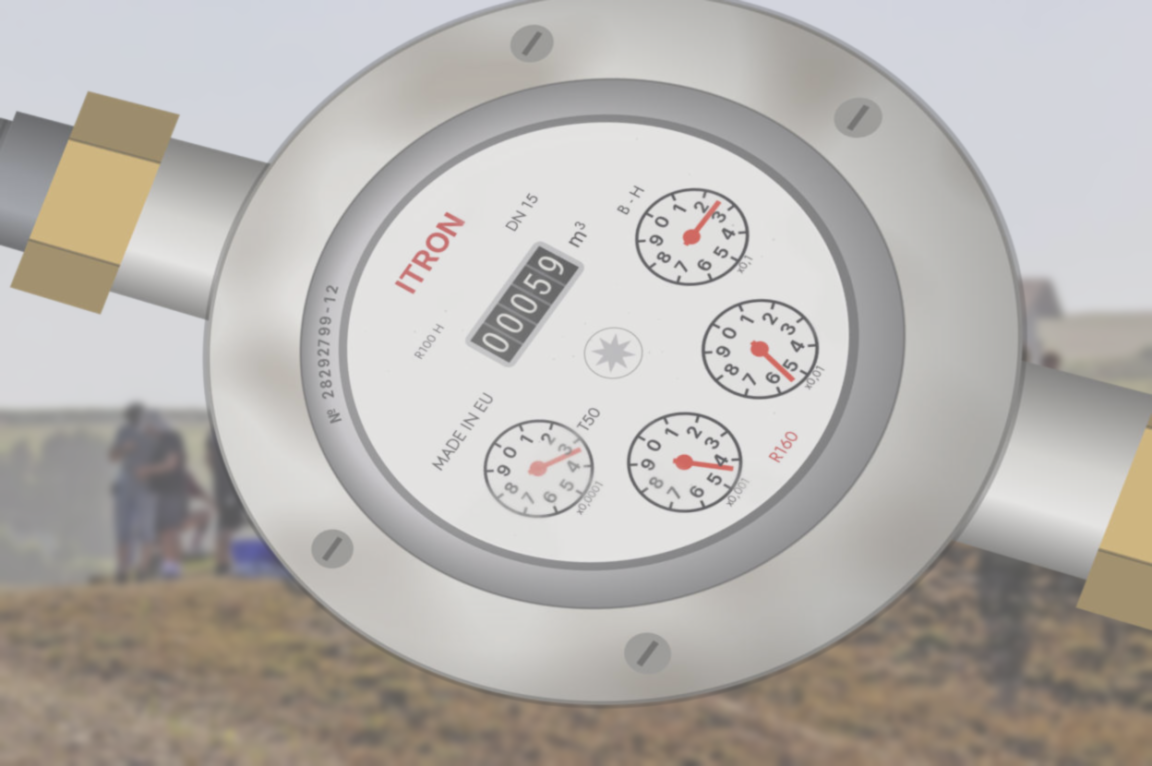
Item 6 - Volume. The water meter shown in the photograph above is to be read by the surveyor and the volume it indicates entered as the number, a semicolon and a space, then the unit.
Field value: 59.2543; m³
